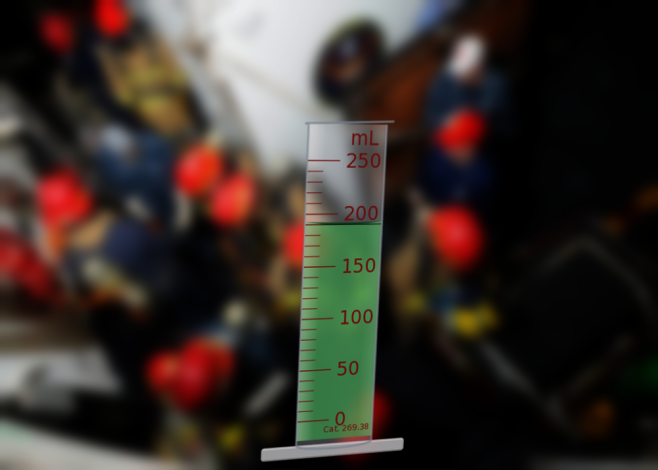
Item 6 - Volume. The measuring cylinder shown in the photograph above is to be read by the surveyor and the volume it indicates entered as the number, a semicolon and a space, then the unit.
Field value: 190; mL
